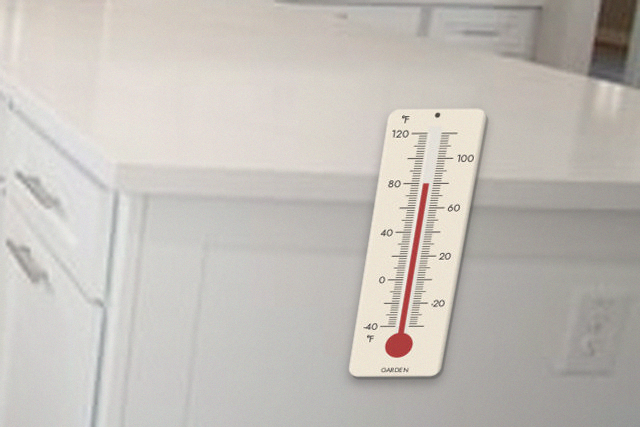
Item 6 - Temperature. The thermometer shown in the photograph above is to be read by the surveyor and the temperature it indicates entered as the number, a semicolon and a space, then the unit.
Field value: 80; °F
